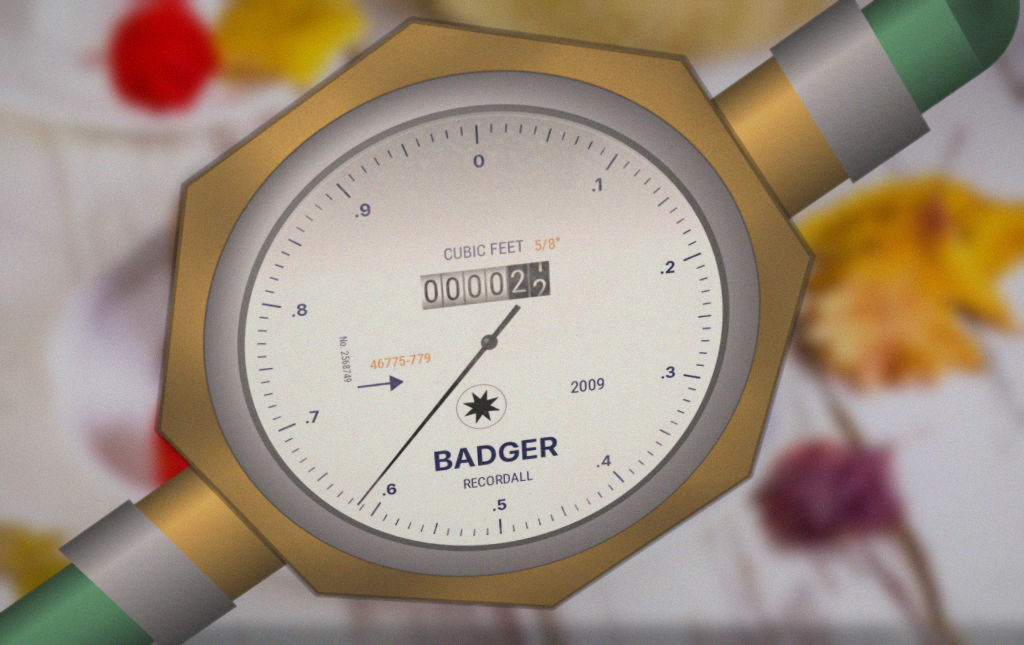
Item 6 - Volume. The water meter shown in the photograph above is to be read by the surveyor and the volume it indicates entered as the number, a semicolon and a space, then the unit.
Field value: 21.61; ft³
